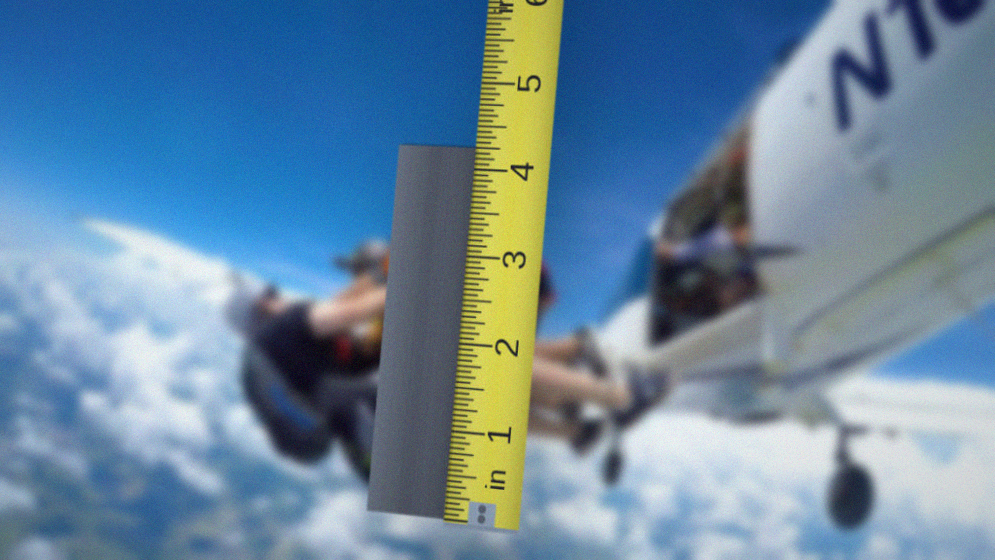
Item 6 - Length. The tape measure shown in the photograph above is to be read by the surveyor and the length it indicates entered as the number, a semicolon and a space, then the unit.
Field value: 4.25; in
